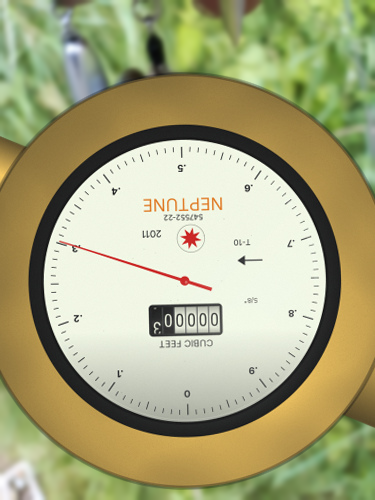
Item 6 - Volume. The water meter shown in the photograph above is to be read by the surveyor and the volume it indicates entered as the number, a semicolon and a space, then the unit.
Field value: 3.30; ft³
